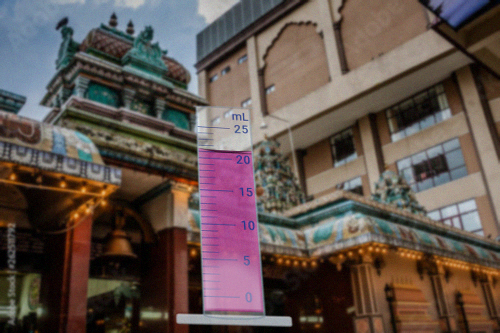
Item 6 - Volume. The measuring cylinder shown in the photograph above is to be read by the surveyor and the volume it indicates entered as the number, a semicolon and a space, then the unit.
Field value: 21; mL
